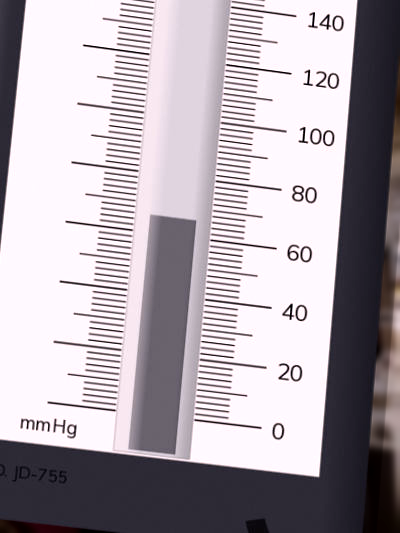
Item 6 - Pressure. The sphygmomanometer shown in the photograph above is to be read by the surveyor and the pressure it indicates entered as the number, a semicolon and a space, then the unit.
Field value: 66; mmHg
